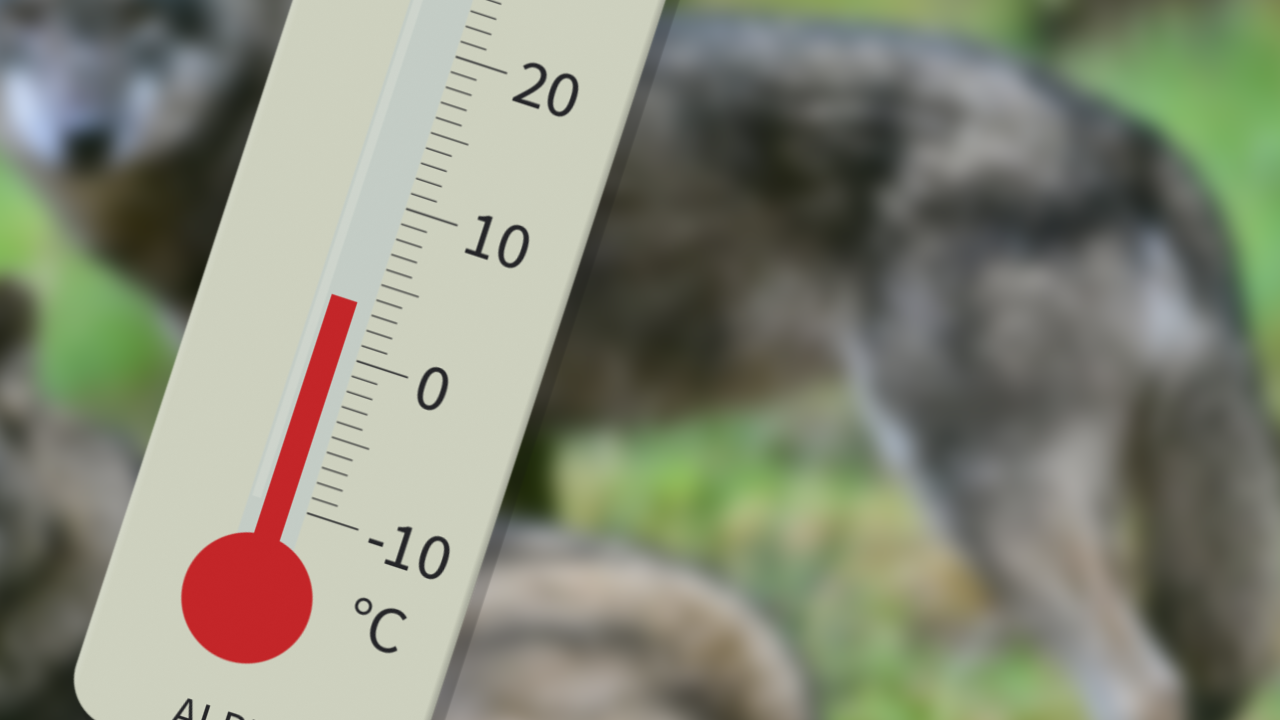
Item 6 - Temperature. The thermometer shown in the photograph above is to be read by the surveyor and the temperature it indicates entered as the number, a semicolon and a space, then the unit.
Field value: 3.5; °C
